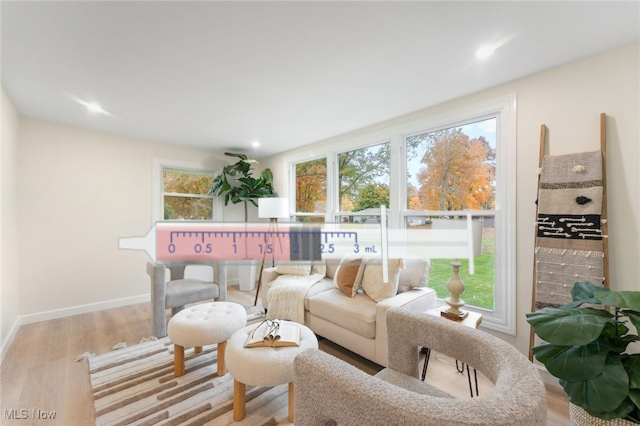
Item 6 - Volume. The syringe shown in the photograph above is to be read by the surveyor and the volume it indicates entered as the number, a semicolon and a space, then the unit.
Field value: 1.9; mL
